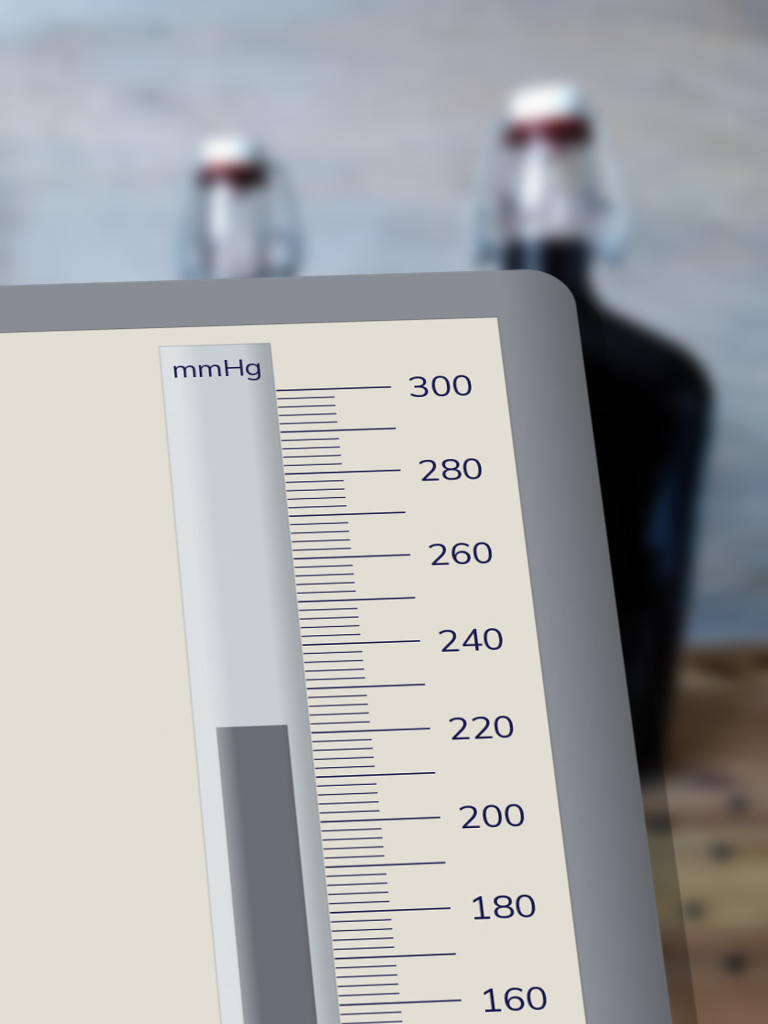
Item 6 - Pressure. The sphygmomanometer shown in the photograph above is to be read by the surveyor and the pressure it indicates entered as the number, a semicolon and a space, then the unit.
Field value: 222; mmHg
